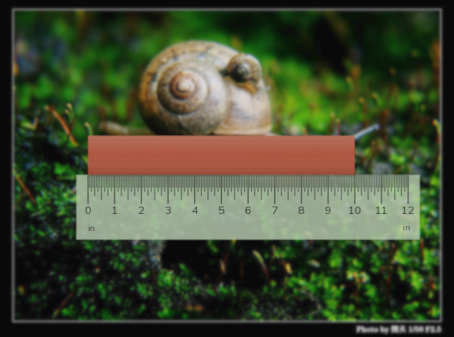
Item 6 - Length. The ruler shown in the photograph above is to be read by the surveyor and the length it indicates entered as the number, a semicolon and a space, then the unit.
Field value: 10; in
